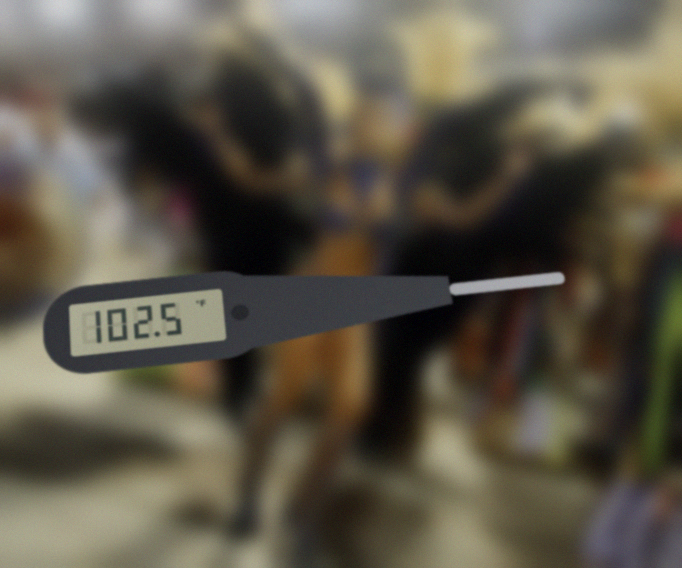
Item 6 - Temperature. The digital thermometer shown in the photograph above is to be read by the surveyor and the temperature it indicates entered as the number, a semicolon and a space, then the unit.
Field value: 102.5; °F
